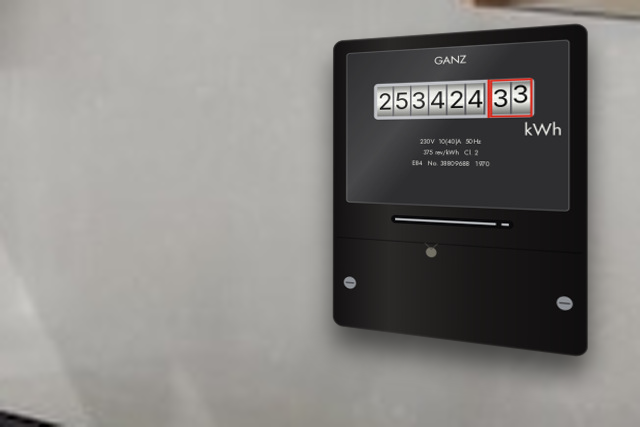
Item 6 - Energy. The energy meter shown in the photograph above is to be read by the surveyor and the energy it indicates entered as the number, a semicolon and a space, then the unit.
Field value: 253424.33; kWh
